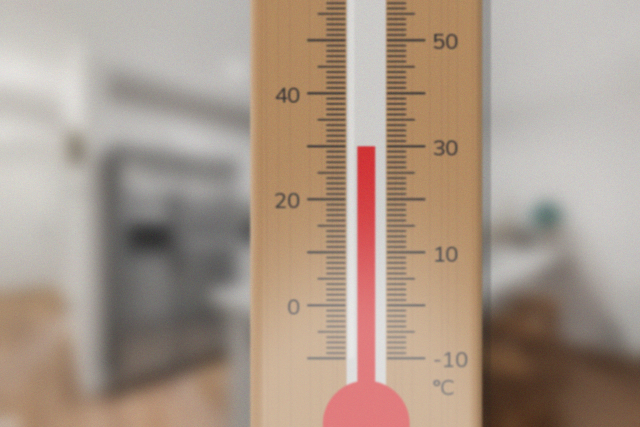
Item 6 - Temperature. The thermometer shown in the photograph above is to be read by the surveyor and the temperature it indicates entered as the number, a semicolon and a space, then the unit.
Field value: 30; °C
